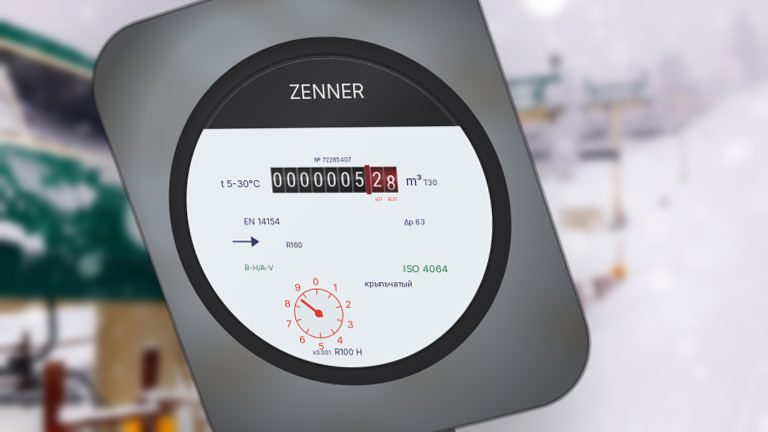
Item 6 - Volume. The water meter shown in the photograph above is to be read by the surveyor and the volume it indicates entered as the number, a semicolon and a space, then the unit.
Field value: 5.278; m³
